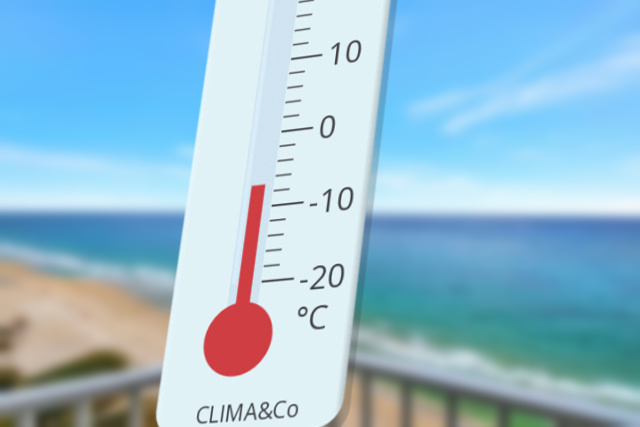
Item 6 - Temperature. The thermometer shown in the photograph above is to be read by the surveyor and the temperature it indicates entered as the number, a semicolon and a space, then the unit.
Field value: -7; °C
